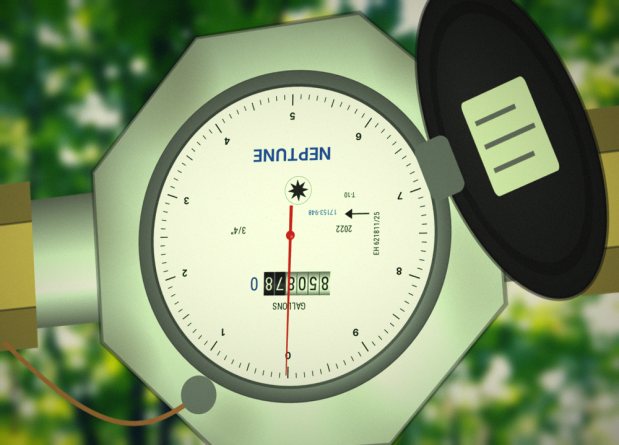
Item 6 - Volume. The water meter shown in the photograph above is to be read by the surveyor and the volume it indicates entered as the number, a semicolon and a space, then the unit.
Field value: 8508780.0; gal
